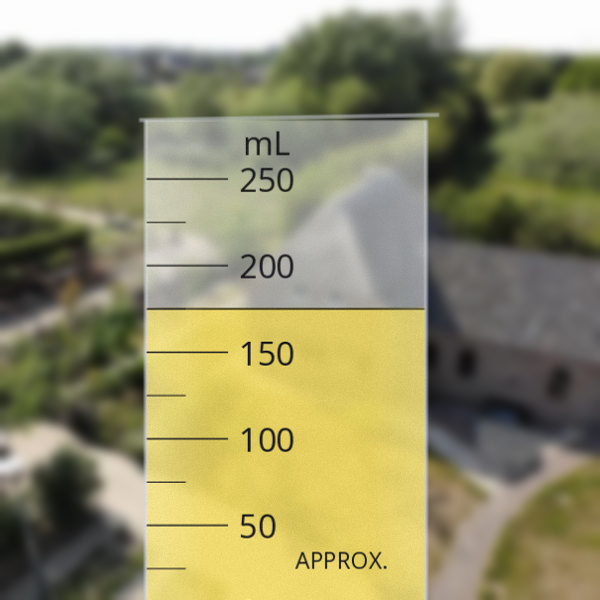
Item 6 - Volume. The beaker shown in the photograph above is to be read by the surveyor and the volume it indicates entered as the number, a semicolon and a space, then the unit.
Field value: 175; mL
